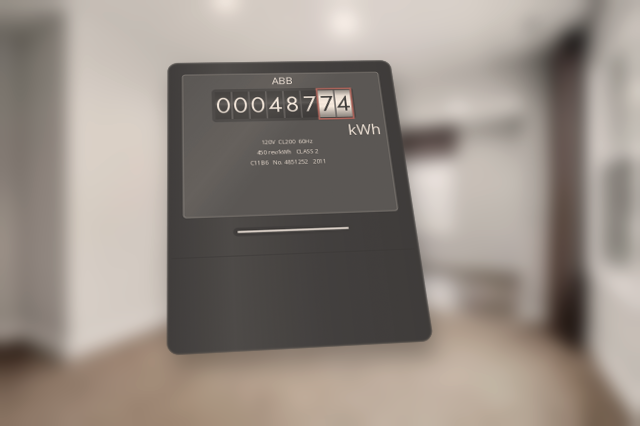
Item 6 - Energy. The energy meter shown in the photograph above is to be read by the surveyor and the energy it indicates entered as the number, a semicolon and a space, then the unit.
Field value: 487.74; kWh
